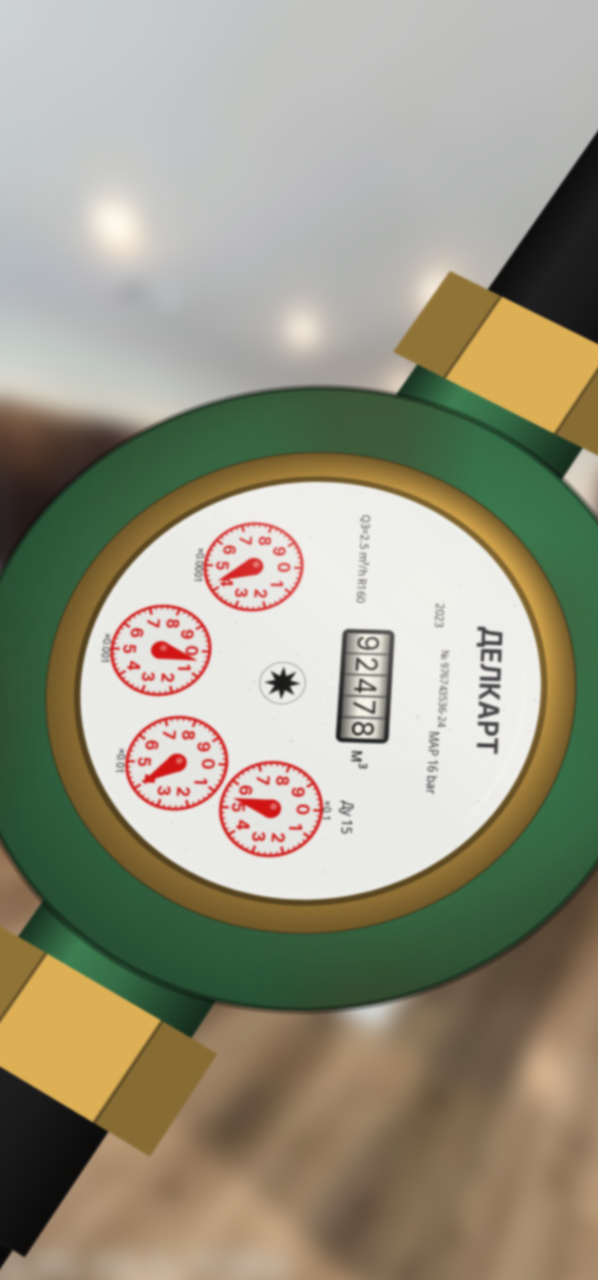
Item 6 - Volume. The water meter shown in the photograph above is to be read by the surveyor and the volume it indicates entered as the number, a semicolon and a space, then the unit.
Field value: 92478.5404; m³
